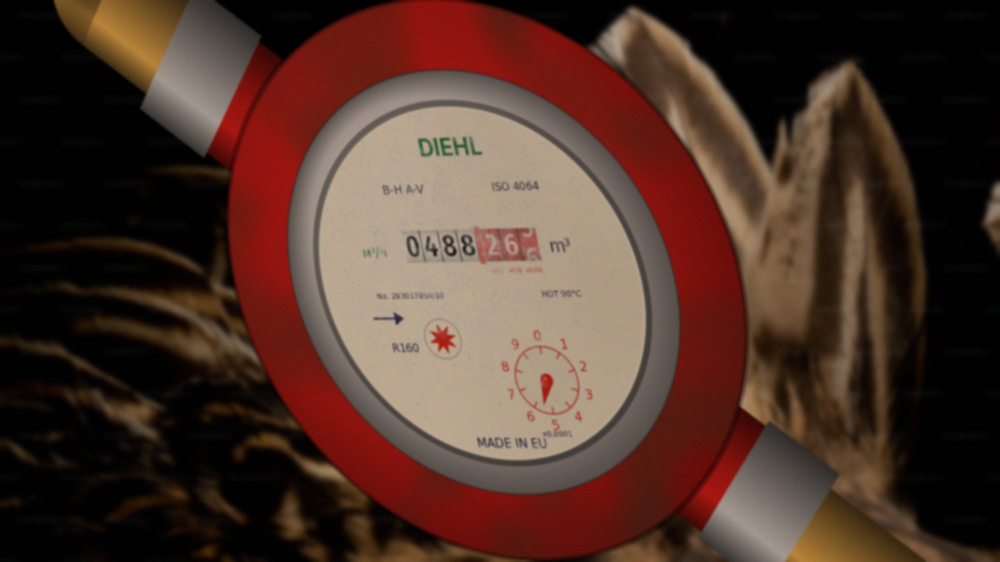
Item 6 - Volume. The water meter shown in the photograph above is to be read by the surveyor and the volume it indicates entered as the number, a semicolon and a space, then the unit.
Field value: 488.2655; m³
